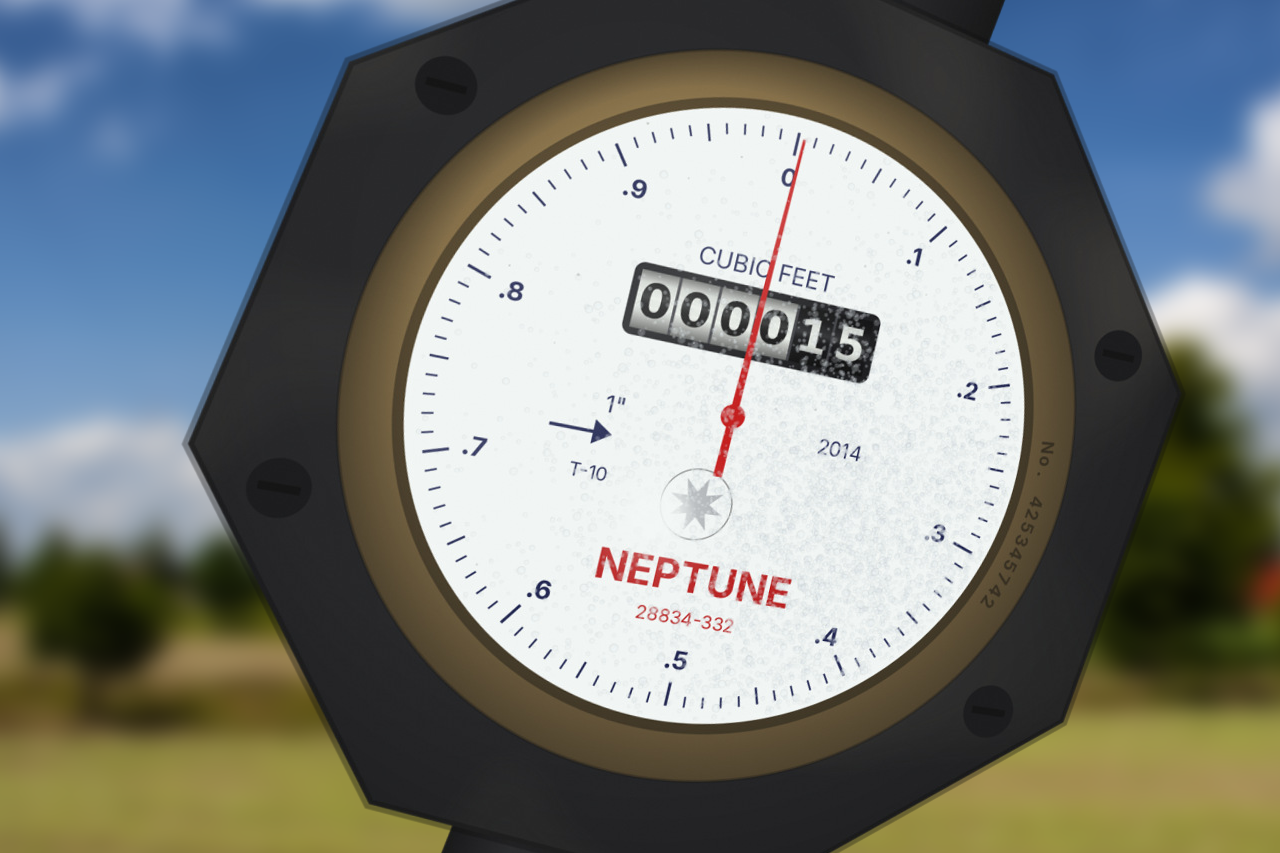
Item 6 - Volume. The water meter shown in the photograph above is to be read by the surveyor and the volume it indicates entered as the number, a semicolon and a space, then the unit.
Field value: 15.00; ft³
